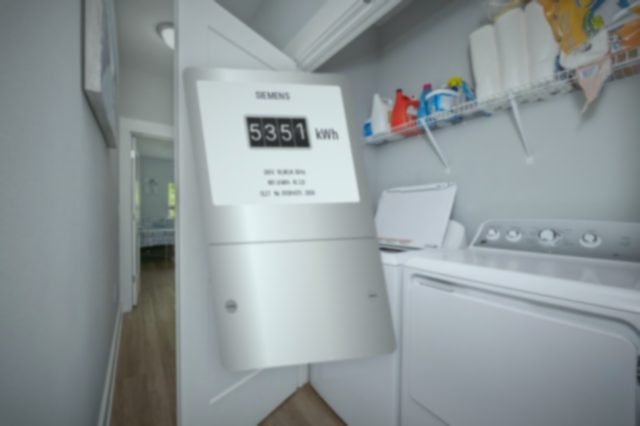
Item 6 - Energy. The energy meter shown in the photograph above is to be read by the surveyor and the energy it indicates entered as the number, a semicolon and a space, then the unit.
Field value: 5351; kWh
